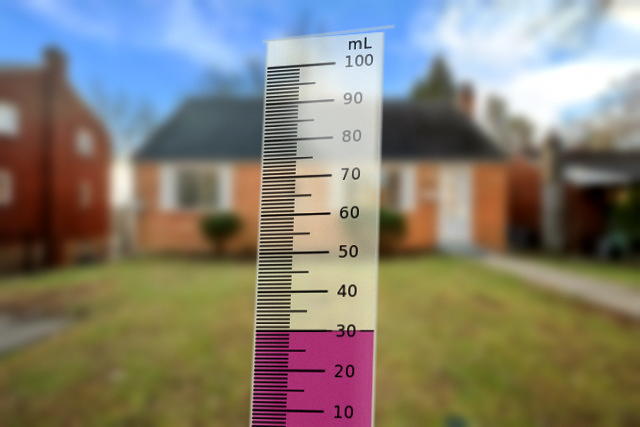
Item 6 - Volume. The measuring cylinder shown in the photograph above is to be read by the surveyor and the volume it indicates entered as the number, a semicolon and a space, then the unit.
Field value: 30; mL
